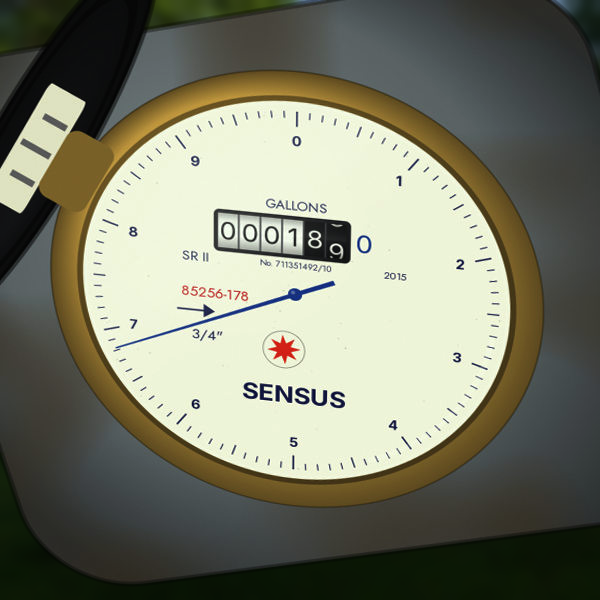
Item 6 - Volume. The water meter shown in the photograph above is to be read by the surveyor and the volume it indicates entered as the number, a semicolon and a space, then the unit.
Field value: 1886.8; gal
